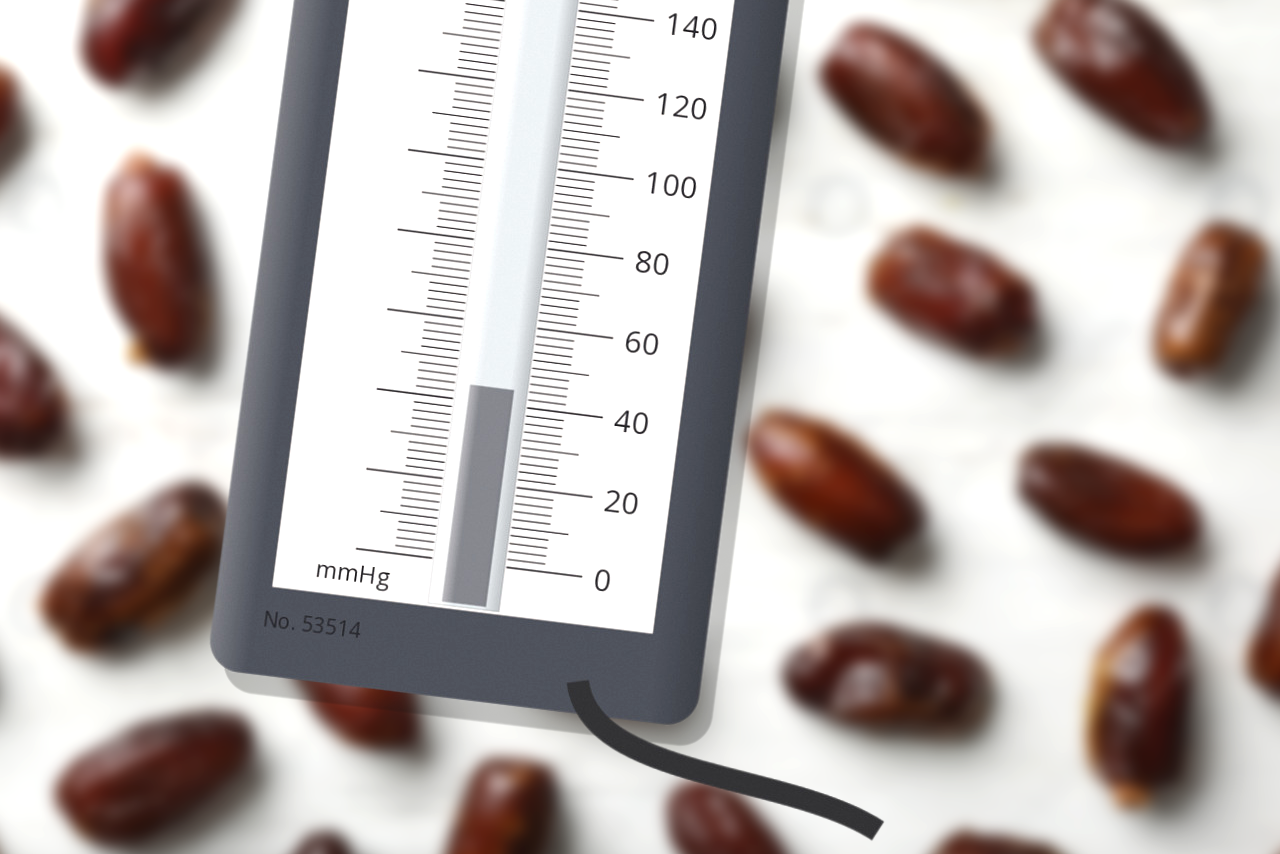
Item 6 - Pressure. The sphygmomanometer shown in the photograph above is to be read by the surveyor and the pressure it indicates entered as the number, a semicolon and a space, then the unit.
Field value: 44; mmHg
